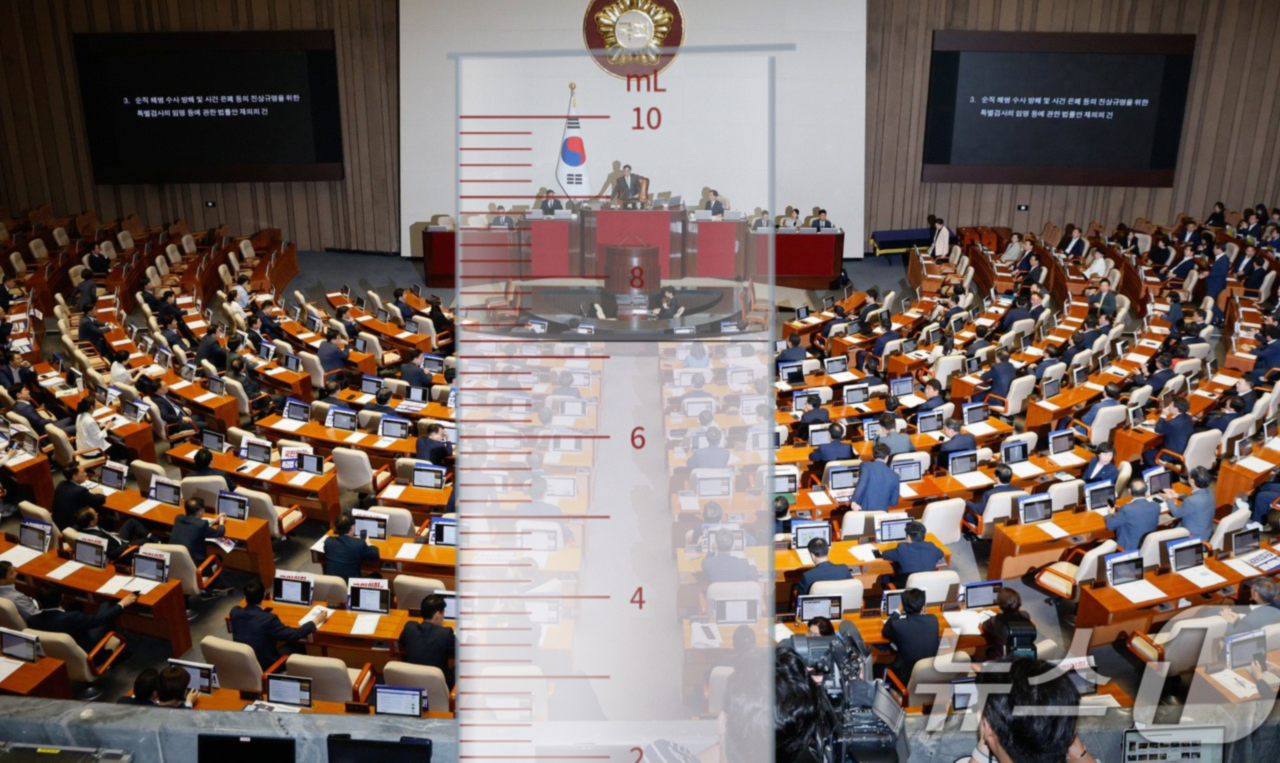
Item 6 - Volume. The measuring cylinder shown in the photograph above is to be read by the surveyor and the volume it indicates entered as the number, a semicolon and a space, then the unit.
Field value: 7.2; mL
